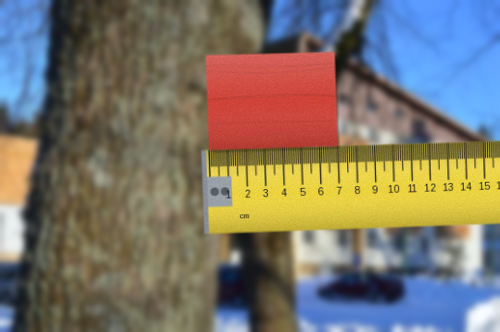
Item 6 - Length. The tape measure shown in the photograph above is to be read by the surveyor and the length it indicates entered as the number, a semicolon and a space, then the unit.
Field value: 7; cm
